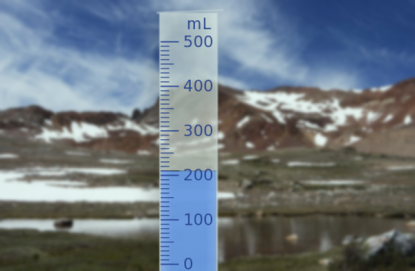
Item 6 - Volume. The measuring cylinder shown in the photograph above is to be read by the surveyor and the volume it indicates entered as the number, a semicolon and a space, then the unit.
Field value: 210; mL
